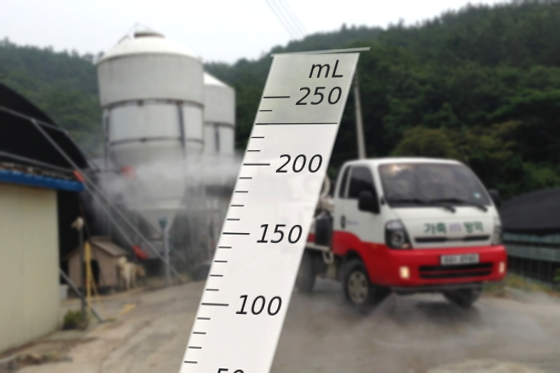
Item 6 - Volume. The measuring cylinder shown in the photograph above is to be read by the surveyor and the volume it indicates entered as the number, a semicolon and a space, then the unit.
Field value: 230; mL
